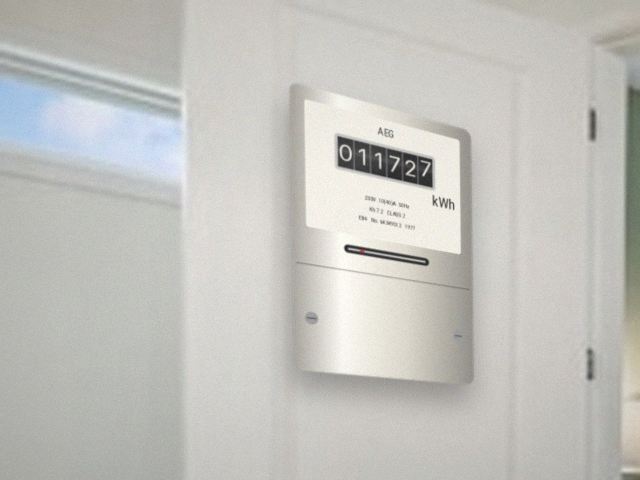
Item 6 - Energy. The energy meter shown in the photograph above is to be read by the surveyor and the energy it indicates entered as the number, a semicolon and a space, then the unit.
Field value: 11727; kWh
